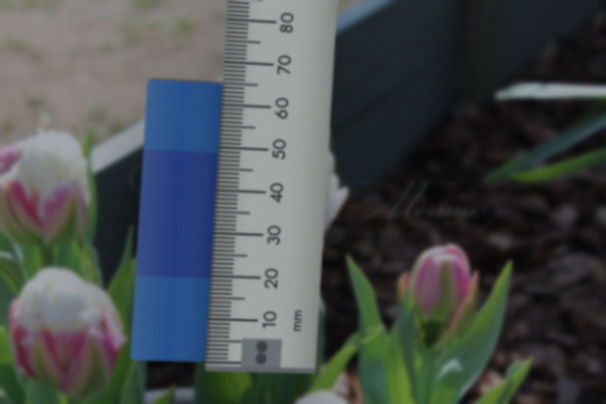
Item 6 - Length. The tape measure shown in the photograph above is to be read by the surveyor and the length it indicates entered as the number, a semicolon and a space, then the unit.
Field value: 65; mm
